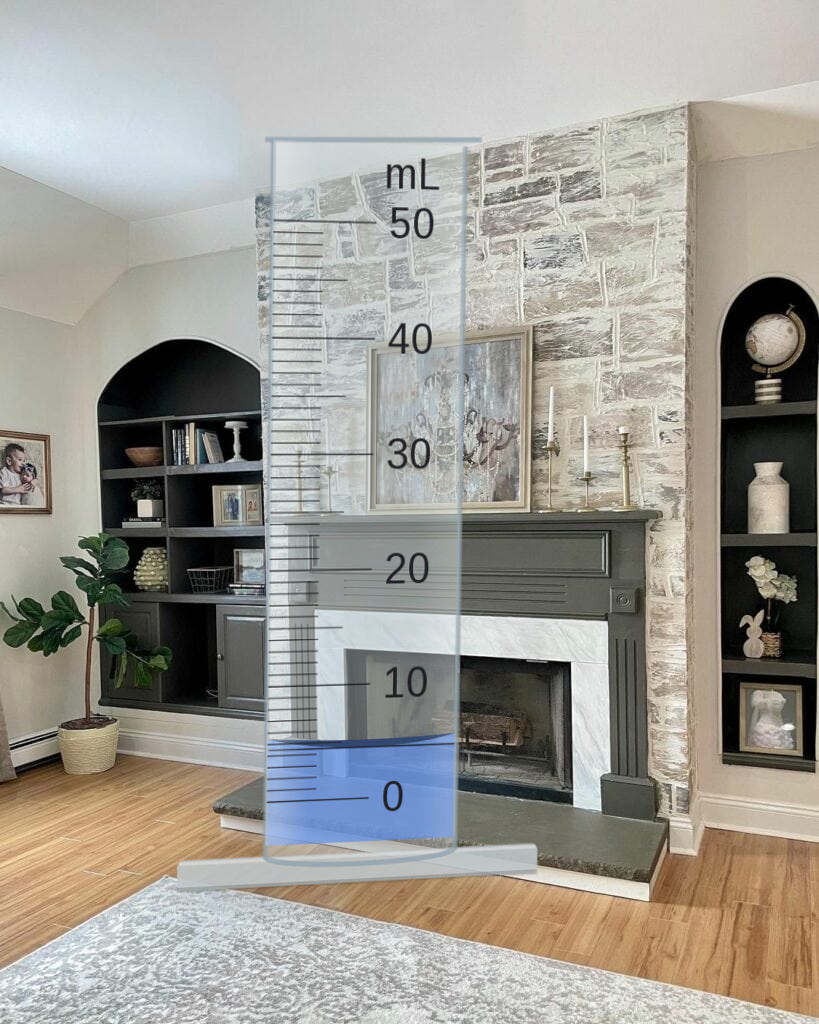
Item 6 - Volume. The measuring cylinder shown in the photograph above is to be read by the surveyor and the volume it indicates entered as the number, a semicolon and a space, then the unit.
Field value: 4.5; mL
